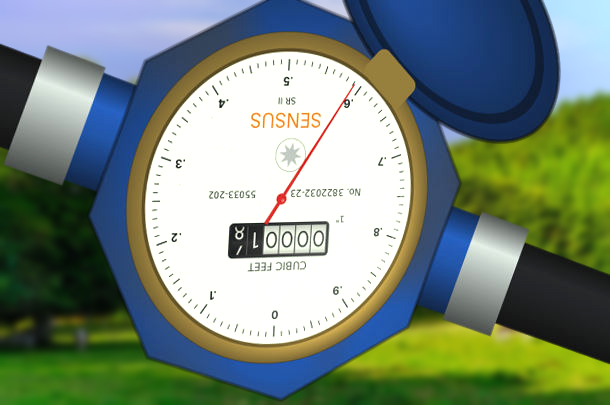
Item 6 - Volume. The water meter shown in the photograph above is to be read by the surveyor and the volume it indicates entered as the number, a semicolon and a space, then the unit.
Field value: 17.59; ft³
